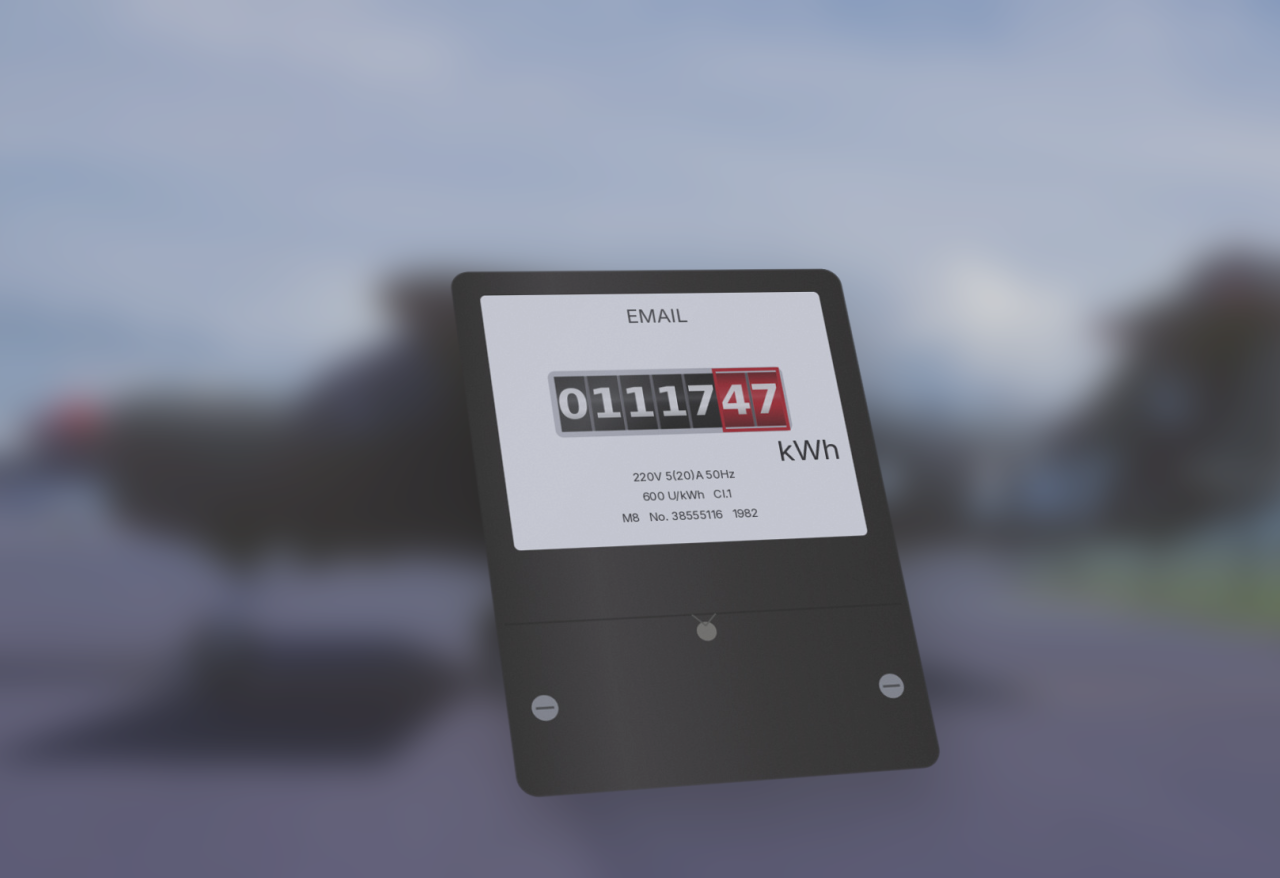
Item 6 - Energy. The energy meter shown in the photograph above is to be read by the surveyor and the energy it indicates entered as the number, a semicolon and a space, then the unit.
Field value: 1117.47; kWh
